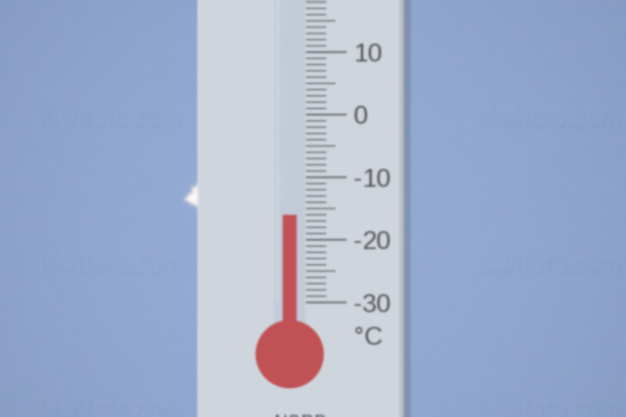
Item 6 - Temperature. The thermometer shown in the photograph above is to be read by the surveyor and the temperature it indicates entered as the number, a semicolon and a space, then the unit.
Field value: -16; °C
